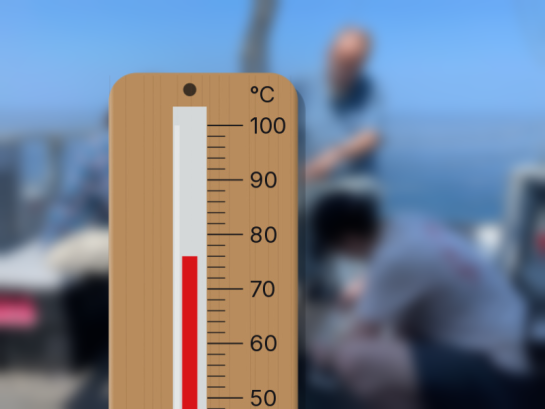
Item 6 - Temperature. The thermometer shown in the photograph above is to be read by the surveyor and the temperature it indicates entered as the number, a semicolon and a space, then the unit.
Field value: 76; °C
